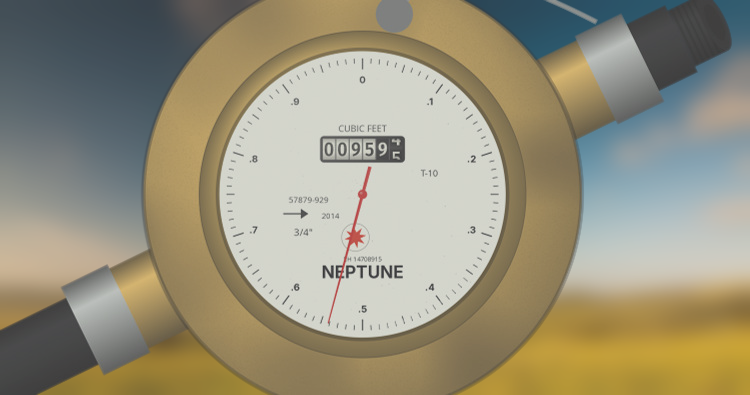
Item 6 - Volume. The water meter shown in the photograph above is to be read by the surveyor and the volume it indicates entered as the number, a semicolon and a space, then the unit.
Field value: 9594.54; ft³
